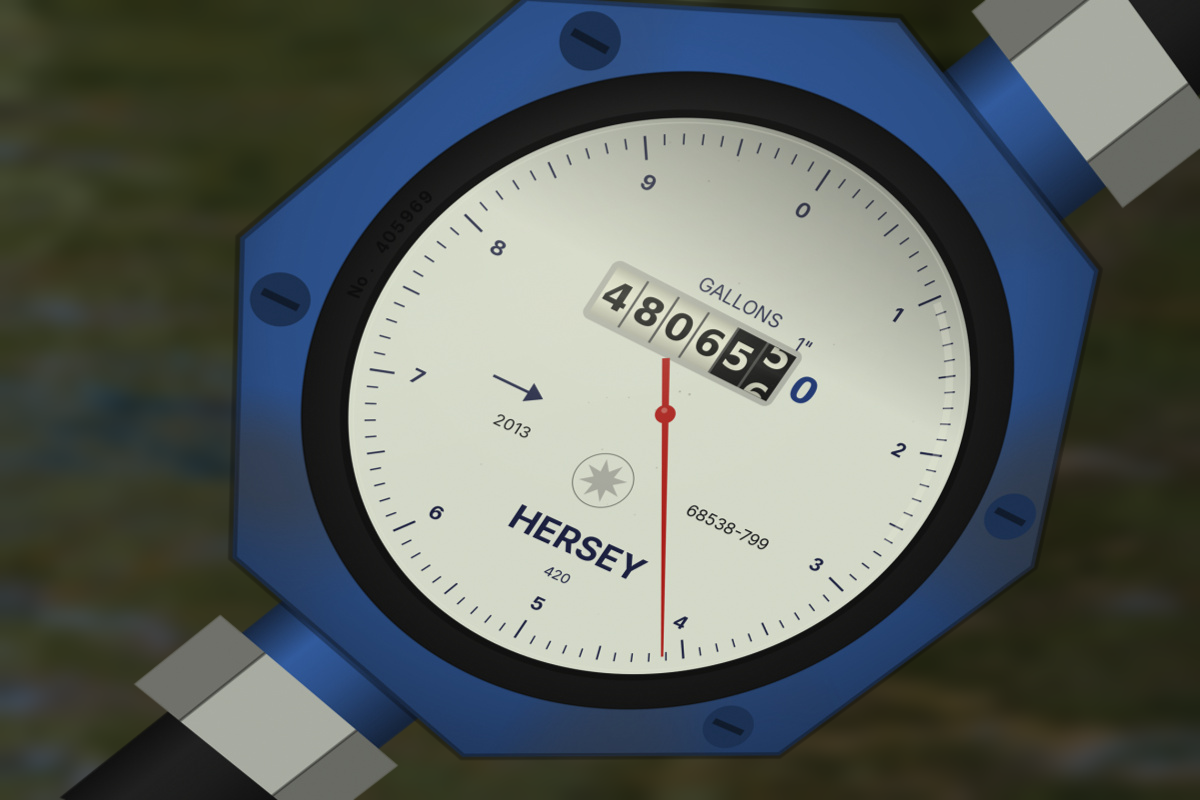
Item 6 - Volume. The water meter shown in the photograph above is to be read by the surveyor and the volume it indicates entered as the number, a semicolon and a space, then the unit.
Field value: 4806554.1; gal
